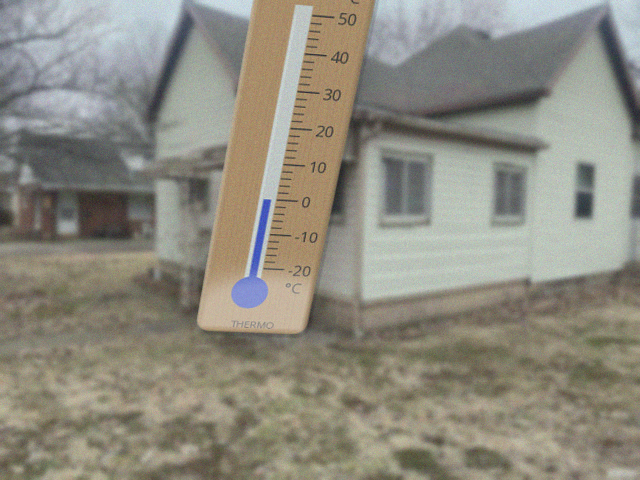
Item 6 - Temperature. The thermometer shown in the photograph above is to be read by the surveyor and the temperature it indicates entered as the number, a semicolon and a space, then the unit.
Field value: 0; °C
